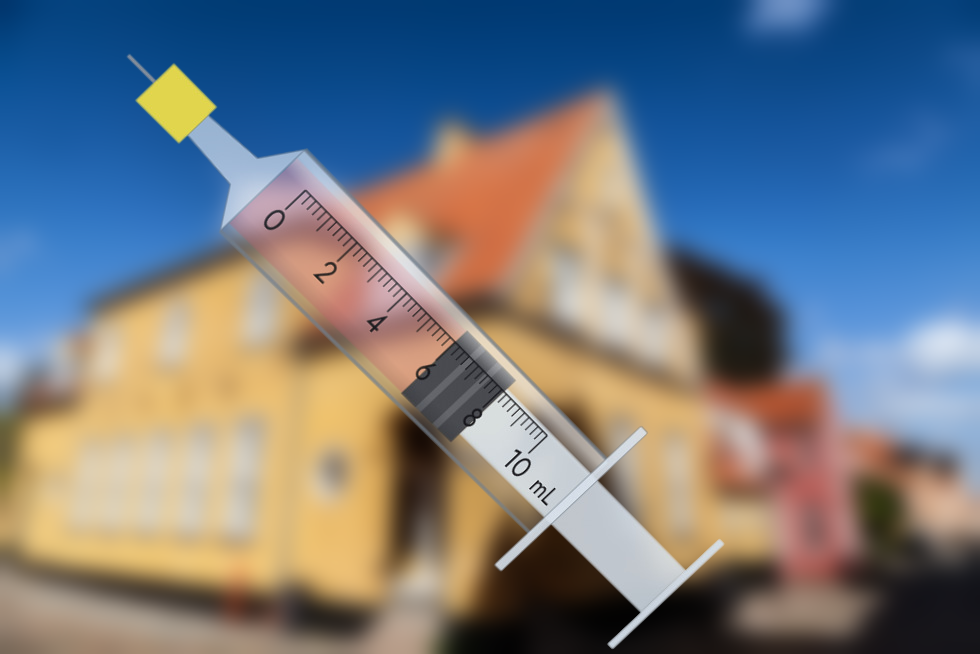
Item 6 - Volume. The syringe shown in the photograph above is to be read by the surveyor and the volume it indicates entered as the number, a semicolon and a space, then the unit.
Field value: 6; mL
